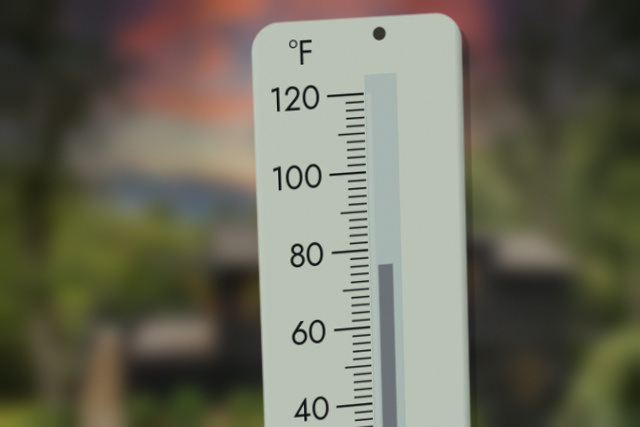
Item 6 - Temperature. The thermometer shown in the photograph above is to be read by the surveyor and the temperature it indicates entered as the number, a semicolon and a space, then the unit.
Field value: 76; °F
